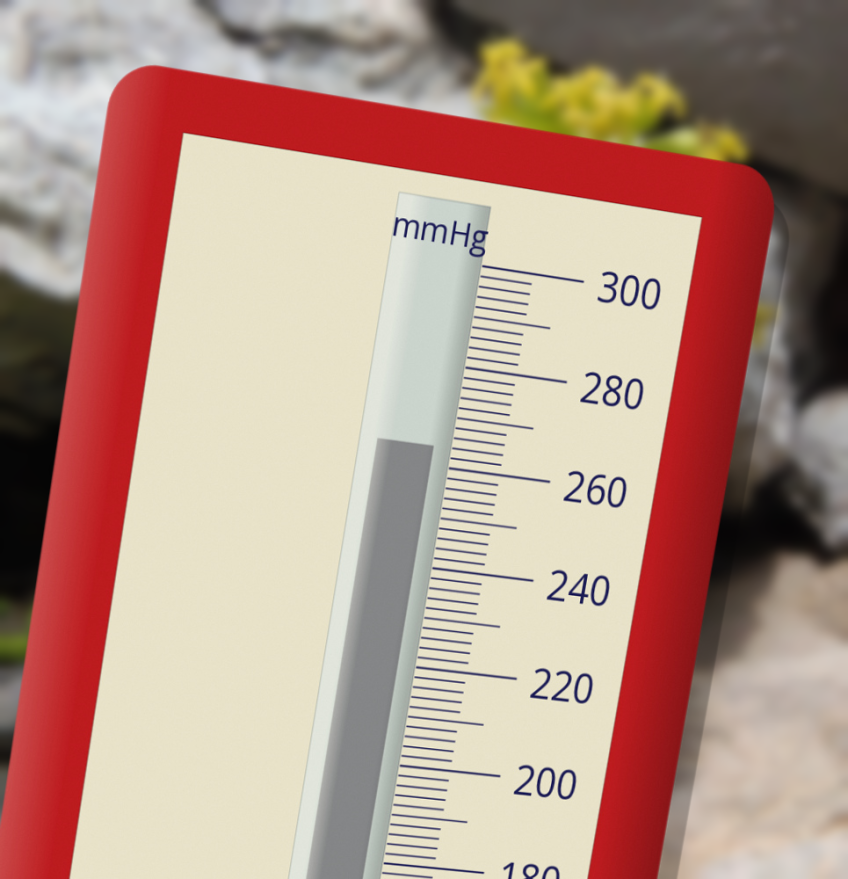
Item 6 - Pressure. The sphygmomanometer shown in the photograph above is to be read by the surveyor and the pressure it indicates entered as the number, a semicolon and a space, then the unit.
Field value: 264; mmHg
